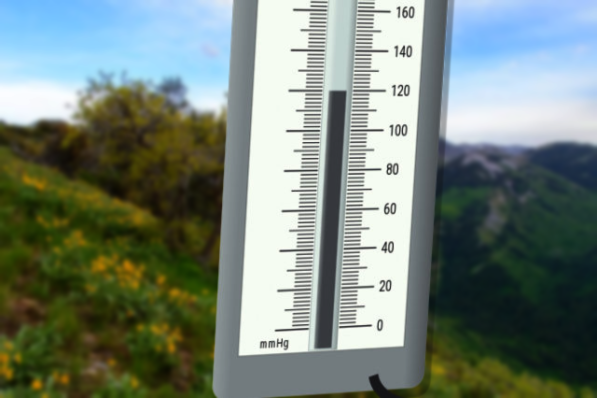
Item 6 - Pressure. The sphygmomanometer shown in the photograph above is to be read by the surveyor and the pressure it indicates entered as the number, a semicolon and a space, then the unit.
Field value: 120; mmHg
